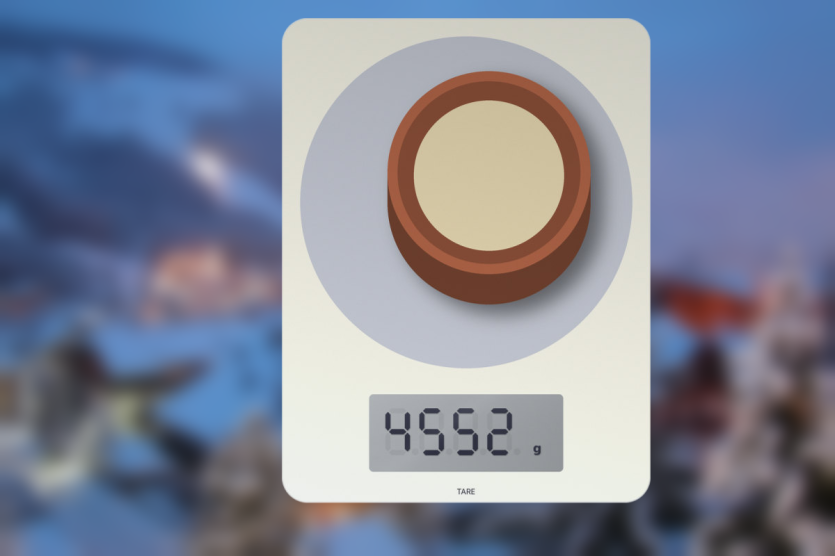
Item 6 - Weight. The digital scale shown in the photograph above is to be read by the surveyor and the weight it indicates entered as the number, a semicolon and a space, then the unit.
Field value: 4552; g
